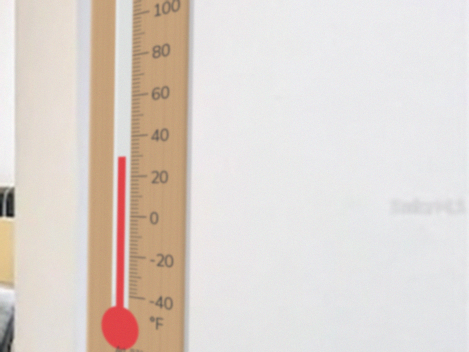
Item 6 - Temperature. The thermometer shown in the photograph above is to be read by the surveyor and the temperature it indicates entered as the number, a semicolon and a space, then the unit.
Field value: 30; °F
